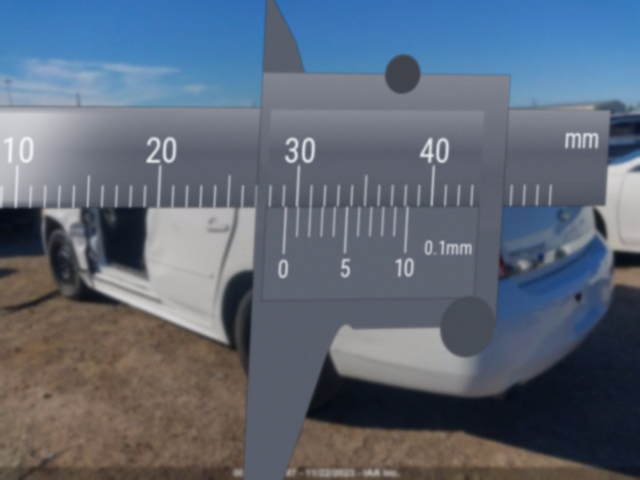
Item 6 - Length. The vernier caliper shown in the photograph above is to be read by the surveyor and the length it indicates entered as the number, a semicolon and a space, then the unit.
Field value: 29.2; mm
